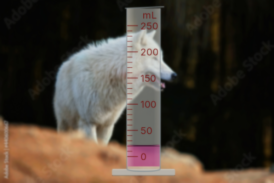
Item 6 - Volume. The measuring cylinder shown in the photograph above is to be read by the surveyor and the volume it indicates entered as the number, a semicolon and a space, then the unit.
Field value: 20; mL
